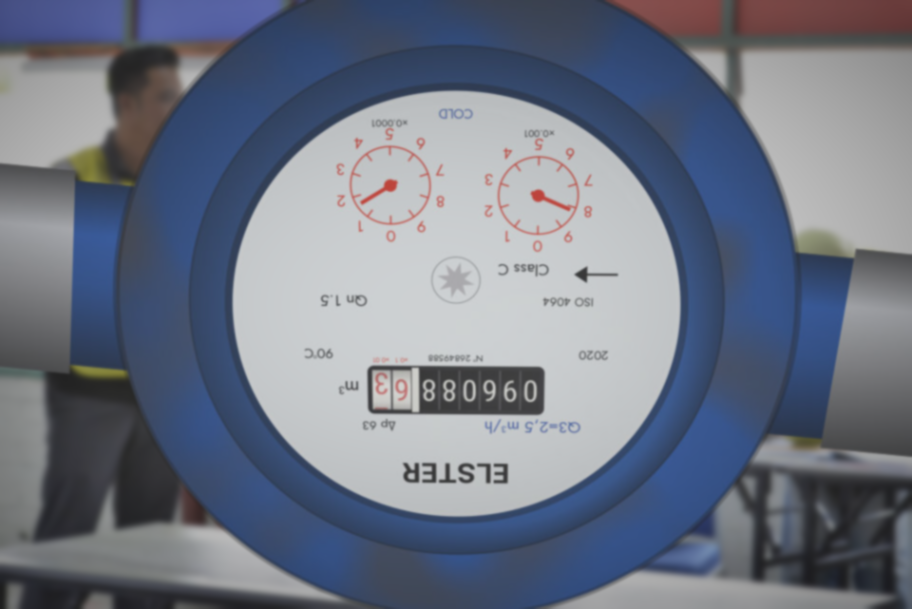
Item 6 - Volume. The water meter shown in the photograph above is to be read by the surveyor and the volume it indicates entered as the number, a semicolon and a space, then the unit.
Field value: 96088.6281; m³
